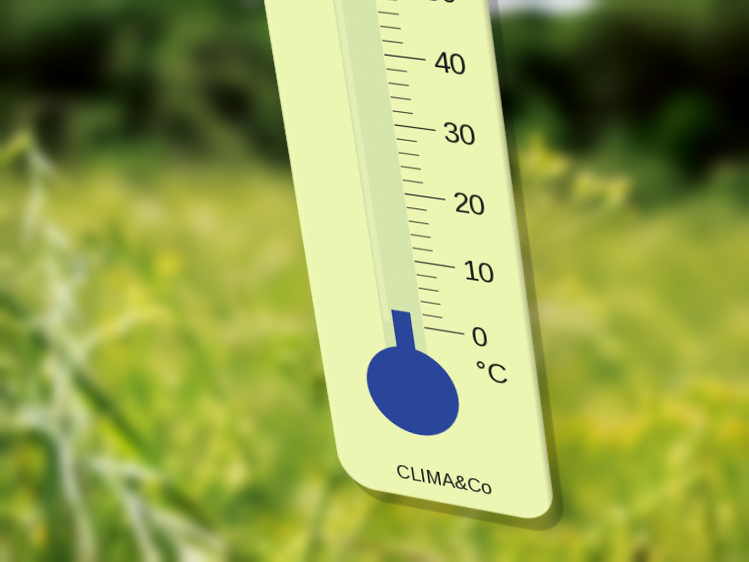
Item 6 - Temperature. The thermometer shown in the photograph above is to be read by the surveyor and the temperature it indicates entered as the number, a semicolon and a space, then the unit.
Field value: 2; °C
